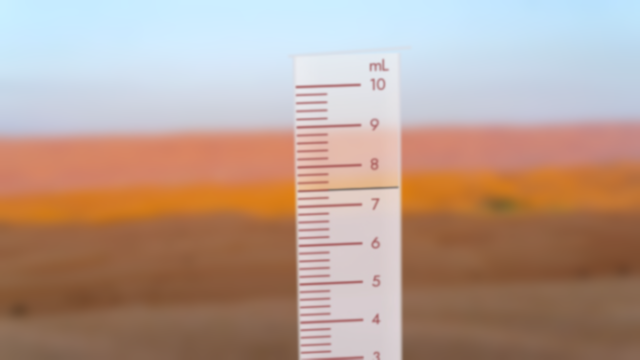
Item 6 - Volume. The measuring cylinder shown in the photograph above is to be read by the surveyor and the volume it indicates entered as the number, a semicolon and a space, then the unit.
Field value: 7.4; mL
